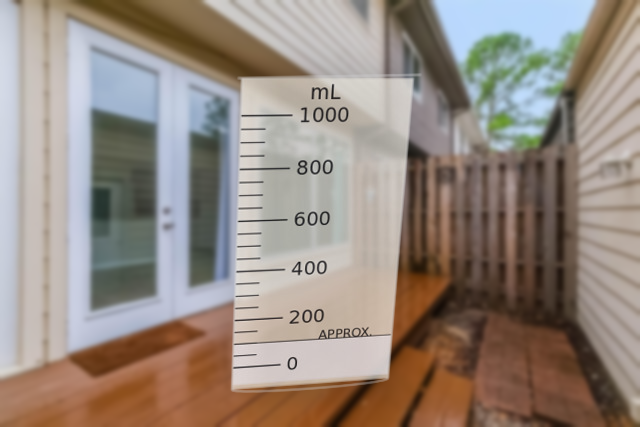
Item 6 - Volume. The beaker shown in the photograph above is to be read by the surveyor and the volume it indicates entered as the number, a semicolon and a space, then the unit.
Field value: 100; mL
